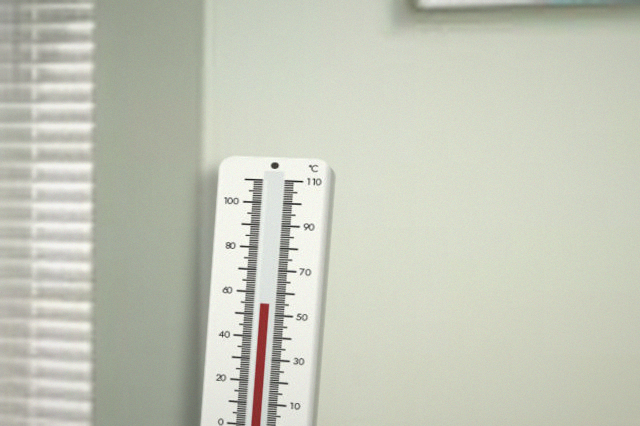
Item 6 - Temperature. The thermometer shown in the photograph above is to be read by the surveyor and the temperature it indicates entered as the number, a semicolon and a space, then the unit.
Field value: 55; °C
